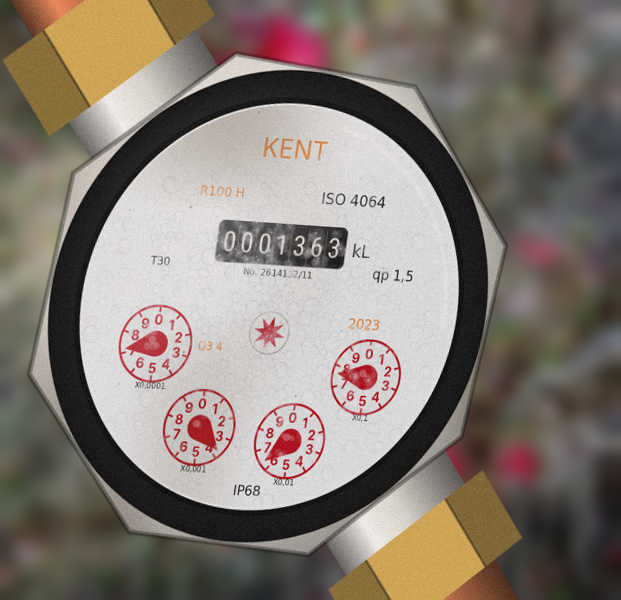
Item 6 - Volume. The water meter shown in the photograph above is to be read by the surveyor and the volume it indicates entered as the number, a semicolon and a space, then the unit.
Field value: 1363.7637; kL
